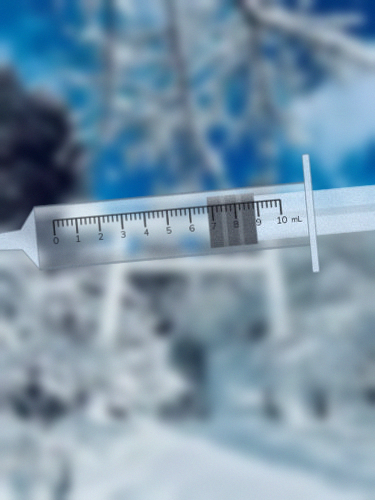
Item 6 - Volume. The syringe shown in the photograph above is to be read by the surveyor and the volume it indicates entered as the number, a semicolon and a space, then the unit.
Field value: 6.8; mL
